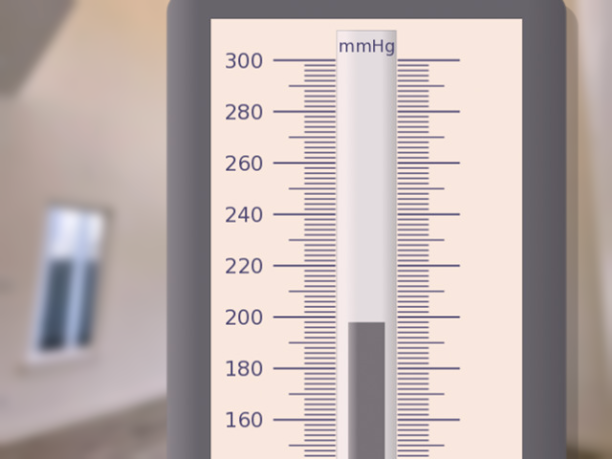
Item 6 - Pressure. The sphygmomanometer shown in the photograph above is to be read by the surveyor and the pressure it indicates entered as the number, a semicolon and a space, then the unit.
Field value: 198; mmHg
